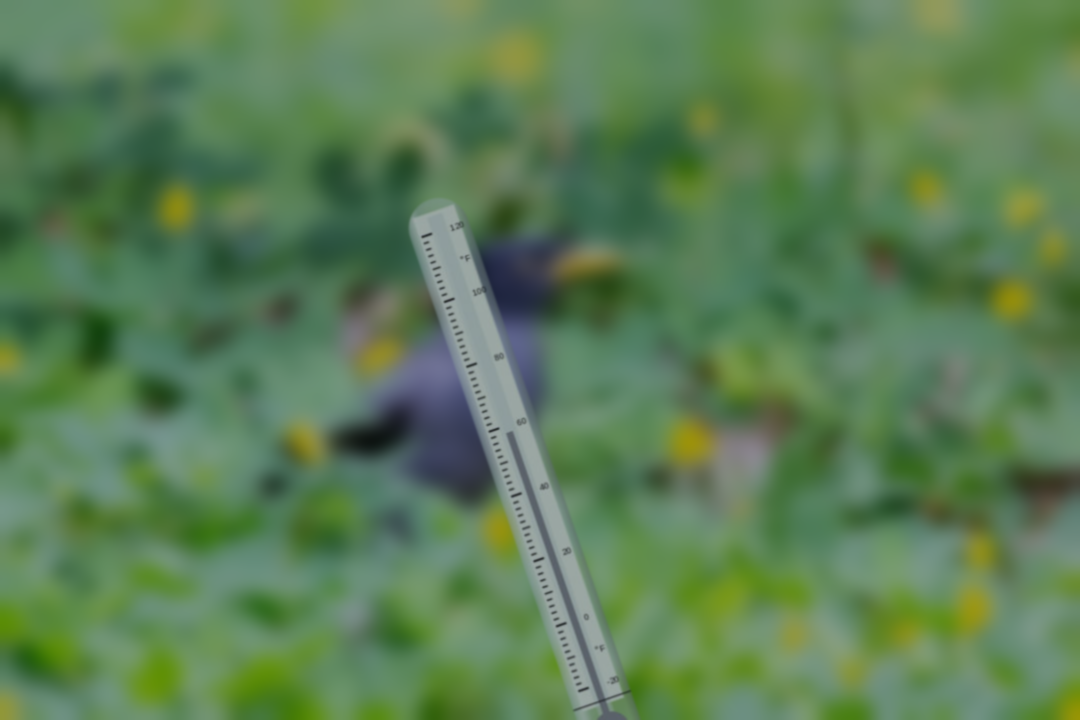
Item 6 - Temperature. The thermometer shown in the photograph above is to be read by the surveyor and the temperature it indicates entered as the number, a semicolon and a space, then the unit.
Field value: 58; °F
